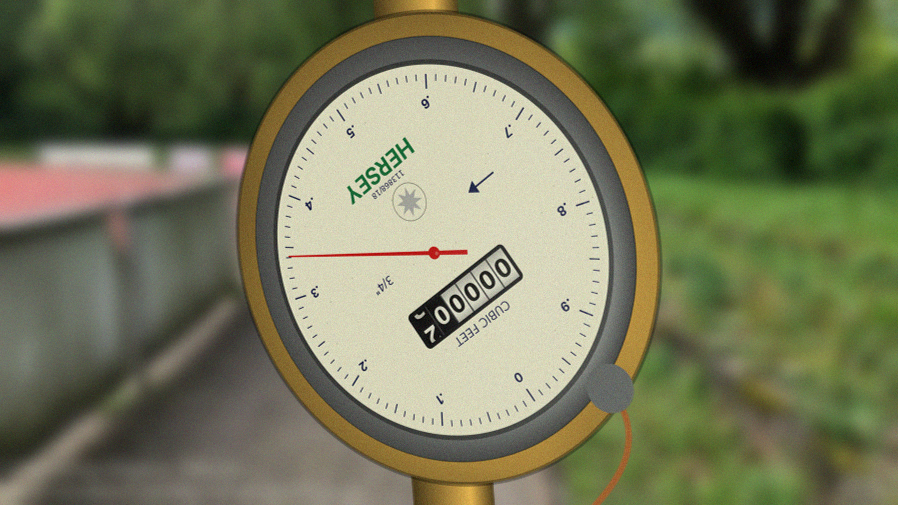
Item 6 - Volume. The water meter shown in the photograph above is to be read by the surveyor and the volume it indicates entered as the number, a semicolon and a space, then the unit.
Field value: 2.34; ft³
